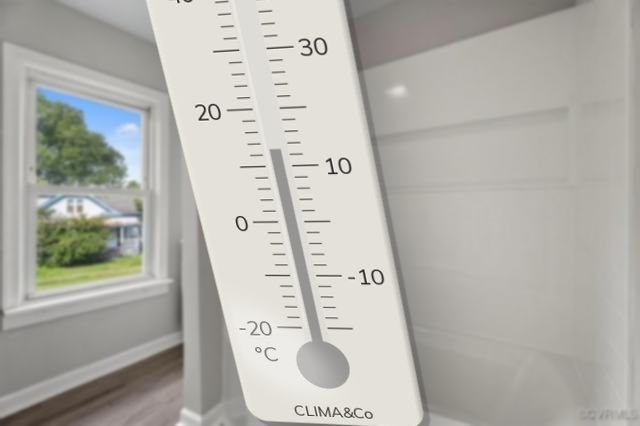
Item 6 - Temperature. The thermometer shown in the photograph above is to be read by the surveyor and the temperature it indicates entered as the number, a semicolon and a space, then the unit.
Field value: 13; °C
